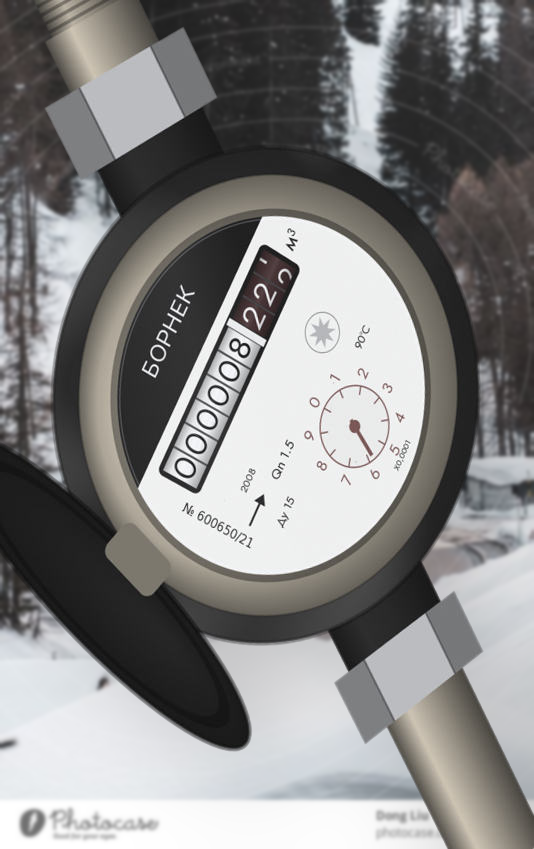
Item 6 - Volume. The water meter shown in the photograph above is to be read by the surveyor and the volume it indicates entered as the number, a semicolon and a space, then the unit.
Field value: 8.2215; m³
